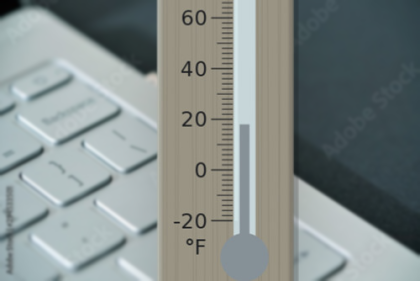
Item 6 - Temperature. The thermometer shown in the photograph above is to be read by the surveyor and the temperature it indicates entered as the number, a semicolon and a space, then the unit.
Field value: 18; °F
